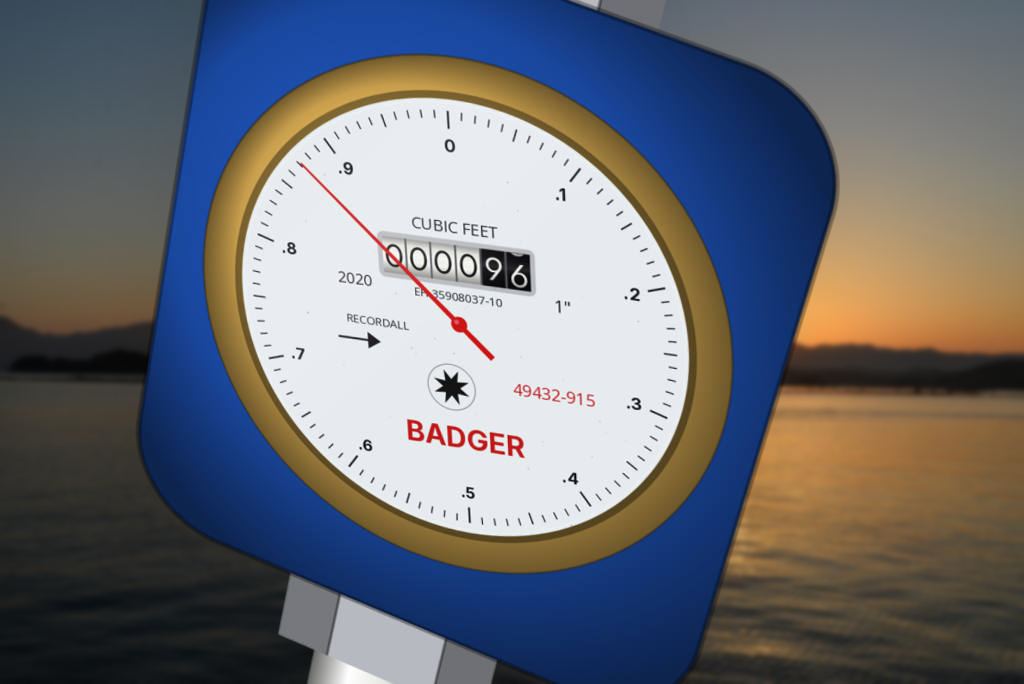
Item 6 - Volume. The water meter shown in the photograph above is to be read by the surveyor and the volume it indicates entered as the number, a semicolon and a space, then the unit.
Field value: 95.87; ft³
